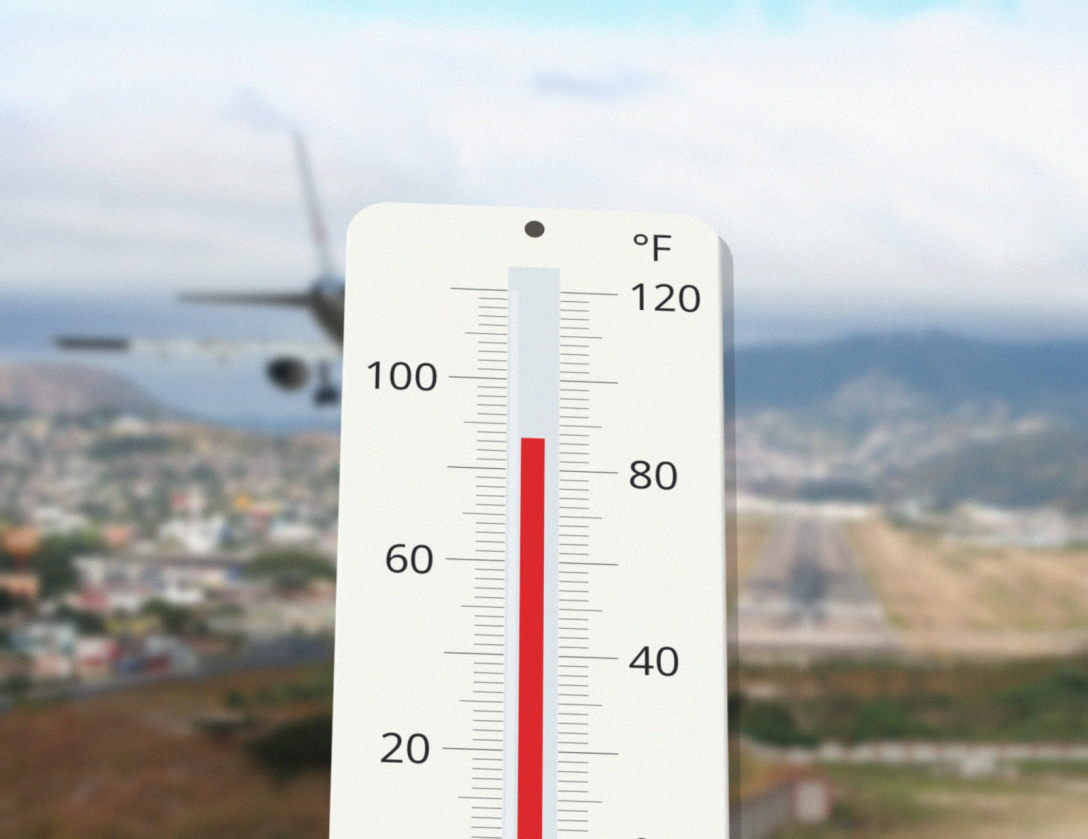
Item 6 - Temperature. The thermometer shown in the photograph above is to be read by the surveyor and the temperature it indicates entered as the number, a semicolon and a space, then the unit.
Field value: 87; °F
